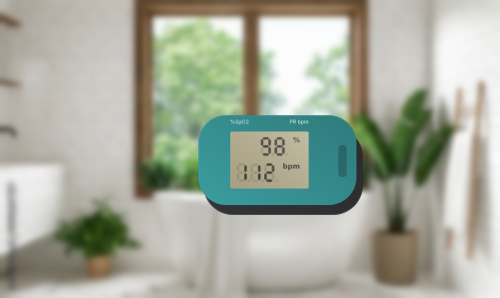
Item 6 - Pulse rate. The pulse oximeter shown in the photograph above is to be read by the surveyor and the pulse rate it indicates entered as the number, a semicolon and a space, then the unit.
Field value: 112; bpm
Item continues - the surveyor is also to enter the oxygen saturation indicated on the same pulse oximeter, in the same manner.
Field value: 98; %
